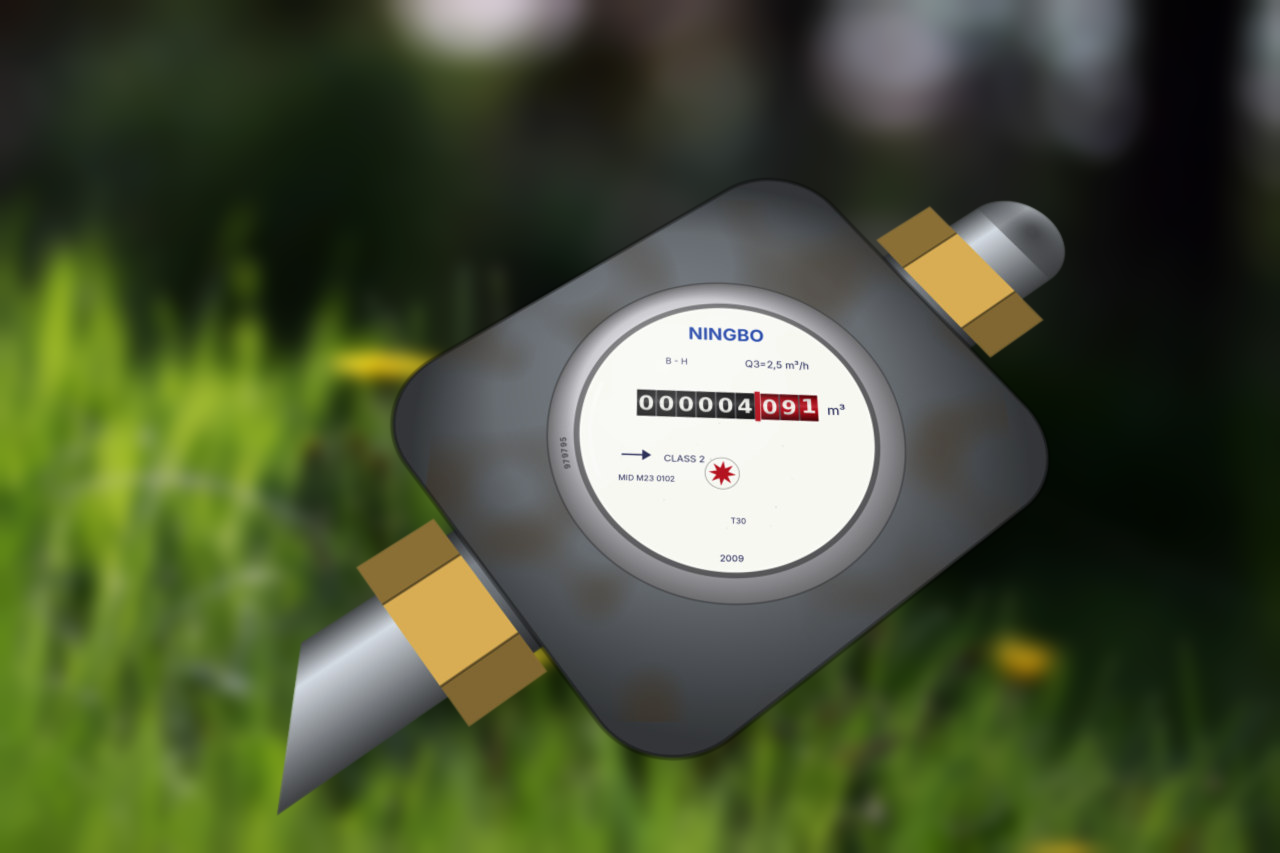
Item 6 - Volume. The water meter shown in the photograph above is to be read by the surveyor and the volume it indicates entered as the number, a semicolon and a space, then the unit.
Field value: 4.091; m³
